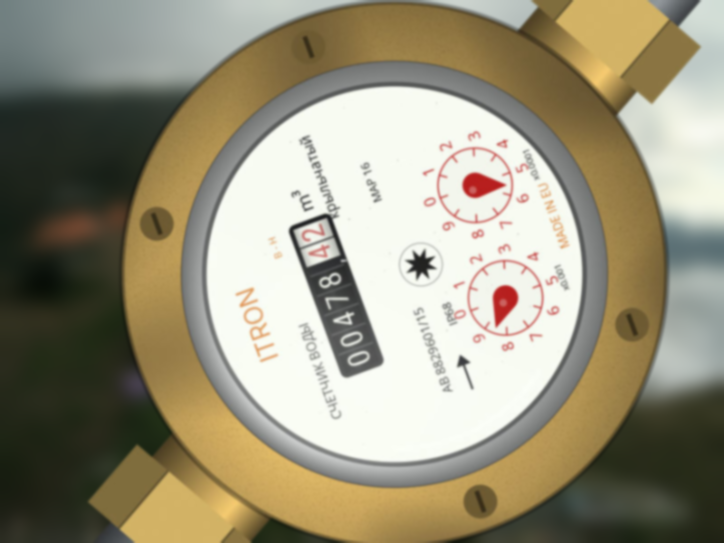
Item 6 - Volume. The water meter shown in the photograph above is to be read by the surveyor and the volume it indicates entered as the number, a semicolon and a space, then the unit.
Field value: 478.4285; m³
